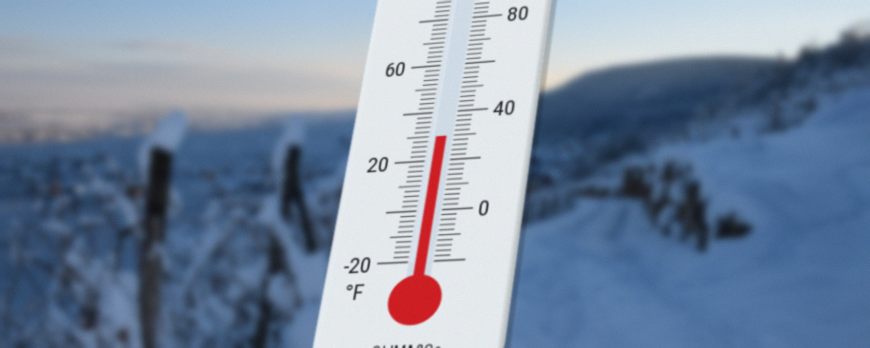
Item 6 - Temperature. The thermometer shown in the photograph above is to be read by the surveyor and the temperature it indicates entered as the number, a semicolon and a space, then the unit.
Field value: 30; °F
